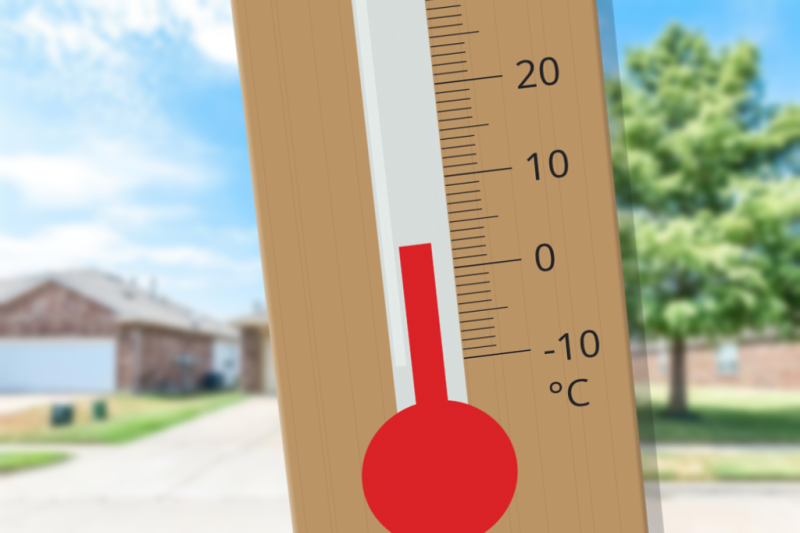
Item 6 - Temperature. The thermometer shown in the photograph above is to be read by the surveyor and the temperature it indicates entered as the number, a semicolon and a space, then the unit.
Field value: 3; °C
